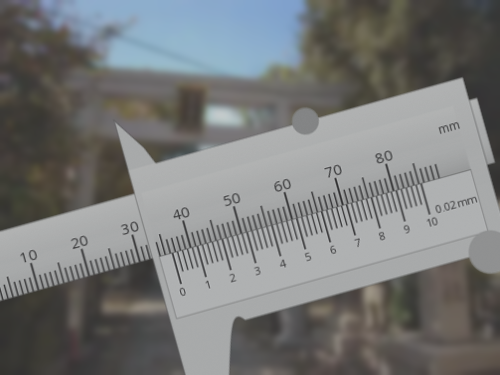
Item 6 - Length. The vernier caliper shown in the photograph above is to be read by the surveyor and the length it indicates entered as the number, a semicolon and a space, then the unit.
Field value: 36.4; mm
